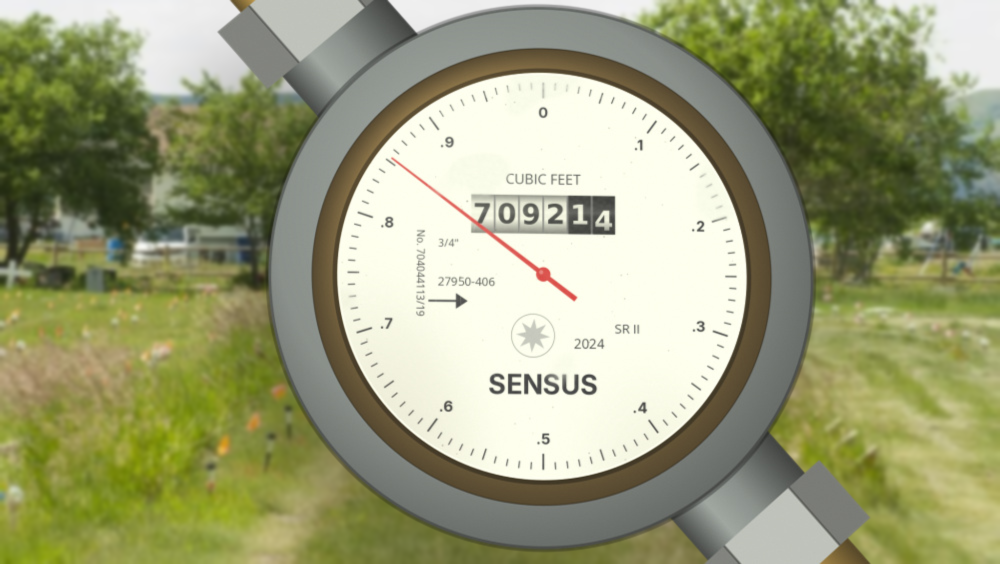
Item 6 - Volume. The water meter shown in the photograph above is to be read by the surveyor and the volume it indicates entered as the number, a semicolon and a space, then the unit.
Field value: 709213.85; ft³
